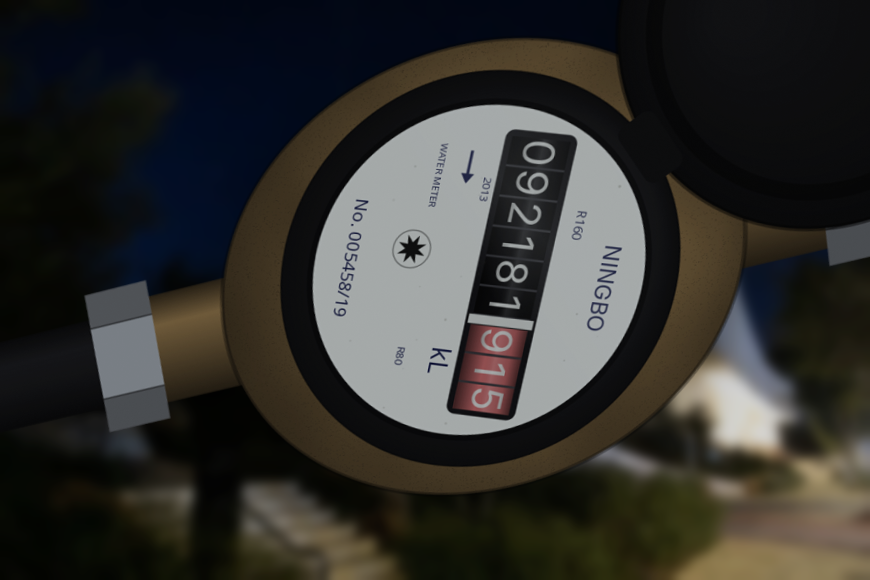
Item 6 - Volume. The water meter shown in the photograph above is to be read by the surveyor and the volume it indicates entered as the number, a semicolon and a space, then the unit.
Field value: 92181.915; kL
